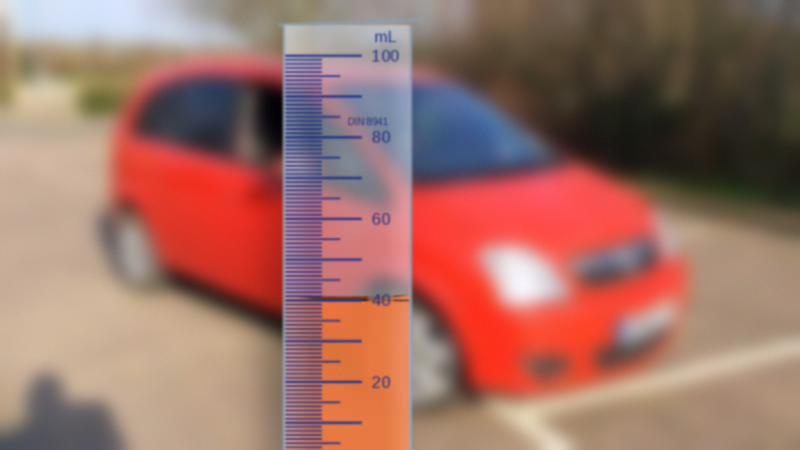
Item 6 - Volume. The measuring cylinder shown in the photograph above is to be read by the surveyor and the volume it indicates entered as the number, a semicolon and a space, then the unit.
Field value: 40; mL
